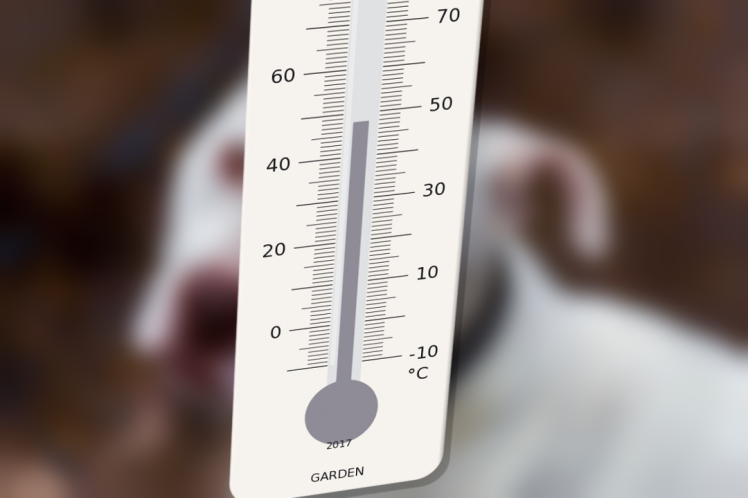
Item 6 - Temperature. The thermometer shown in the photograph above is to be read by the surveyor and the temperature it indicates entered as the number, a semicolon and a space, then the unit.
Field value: 48; °C
